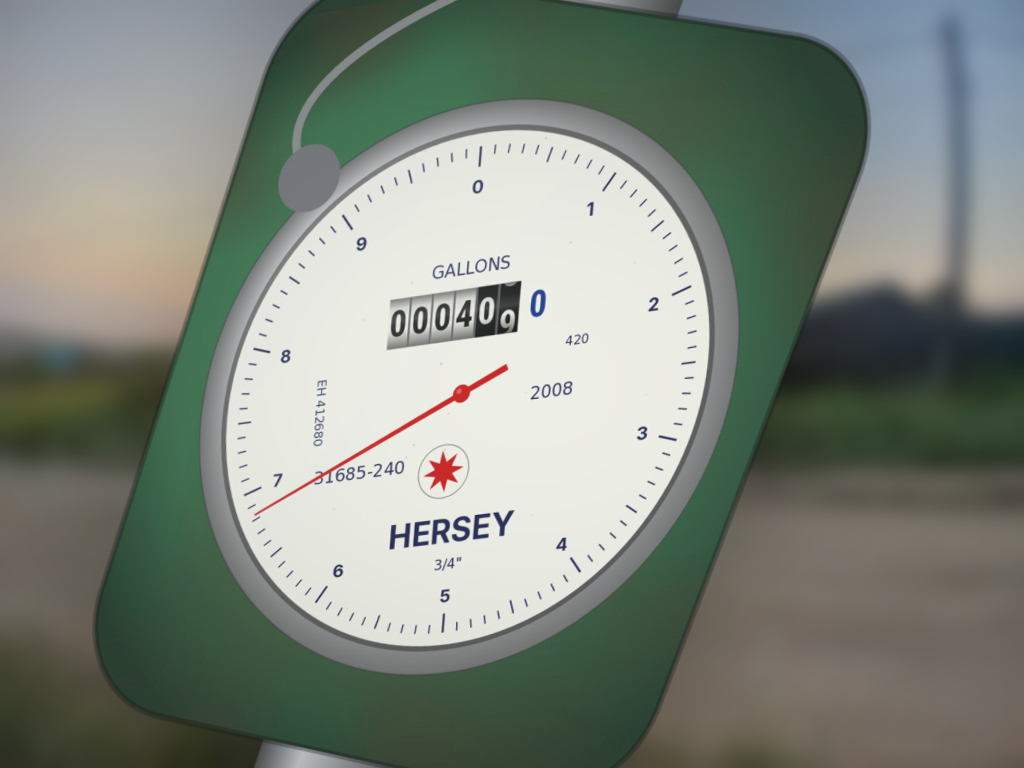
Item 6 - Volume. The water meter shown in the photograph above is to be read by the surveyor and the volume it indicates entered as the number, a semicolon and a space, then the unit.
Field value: 4086.8; gal
